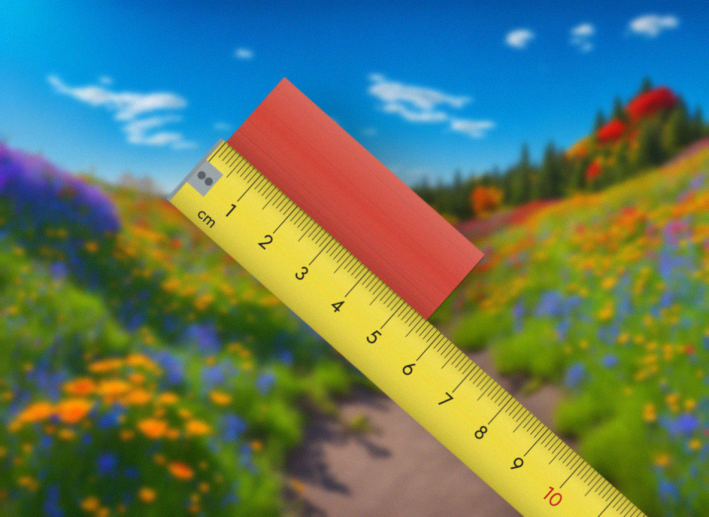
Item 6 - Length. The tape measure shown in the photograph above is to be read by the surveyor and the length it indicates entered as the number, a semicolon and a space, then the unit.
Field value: 5.6; cm
